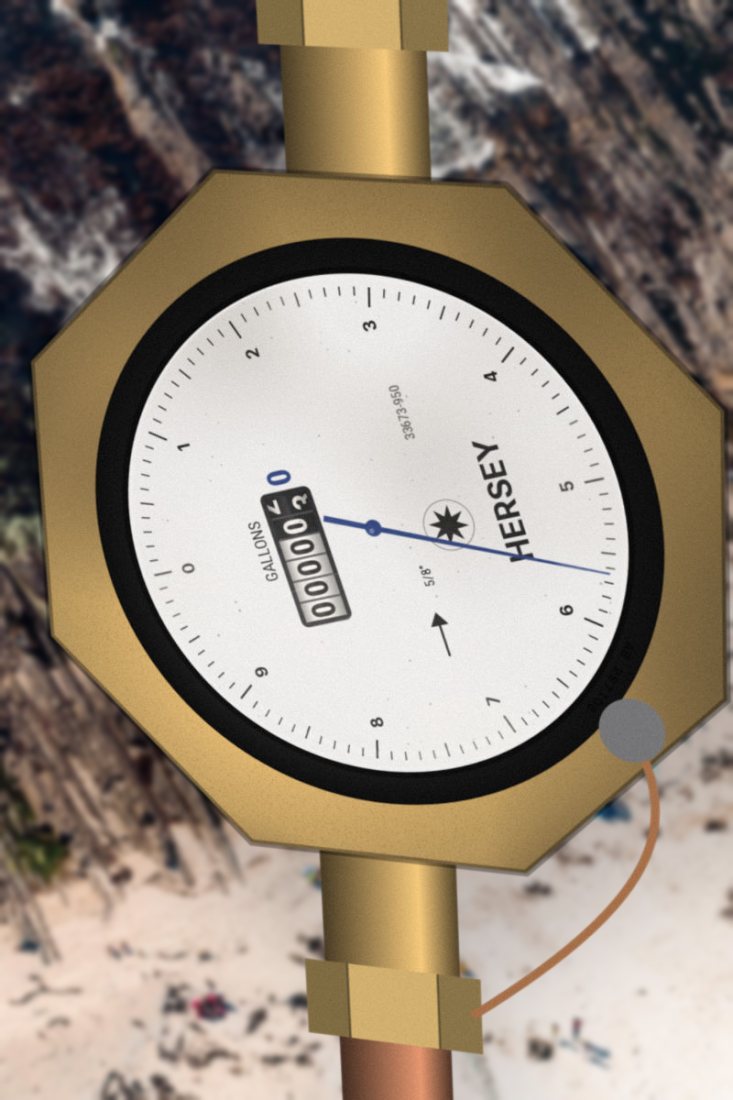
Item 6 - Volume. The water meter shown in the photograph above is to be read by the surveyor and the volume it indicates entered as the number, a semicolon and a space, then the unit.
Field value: 25.6; gal
